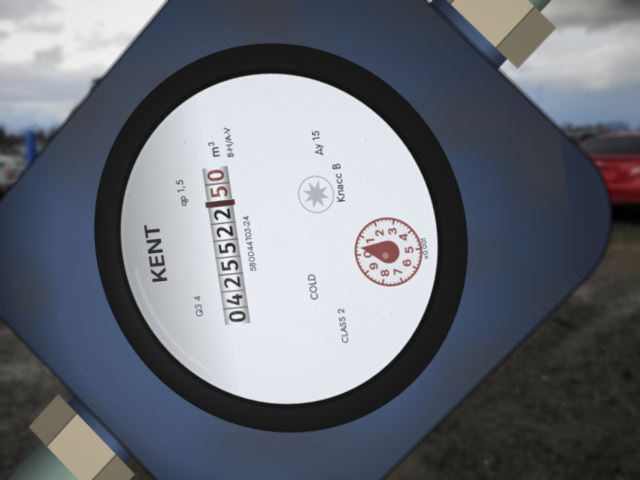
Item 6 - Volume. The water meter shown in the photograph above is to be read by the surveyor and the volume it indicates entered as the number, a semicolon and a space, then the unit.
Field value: 425522.500; m³
